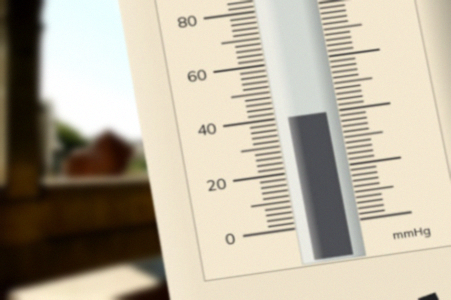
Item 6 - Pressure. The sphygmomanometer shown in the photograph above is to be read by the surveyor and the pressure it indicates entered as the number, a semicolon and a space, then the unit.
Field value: 40; mmHg
